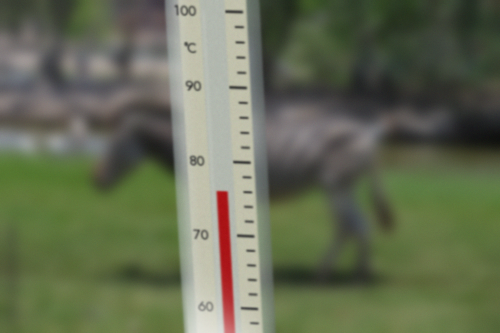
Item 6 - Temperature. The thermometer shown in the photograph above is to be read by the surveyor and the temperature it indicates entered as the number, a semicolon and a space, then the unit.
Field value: 76; °C
